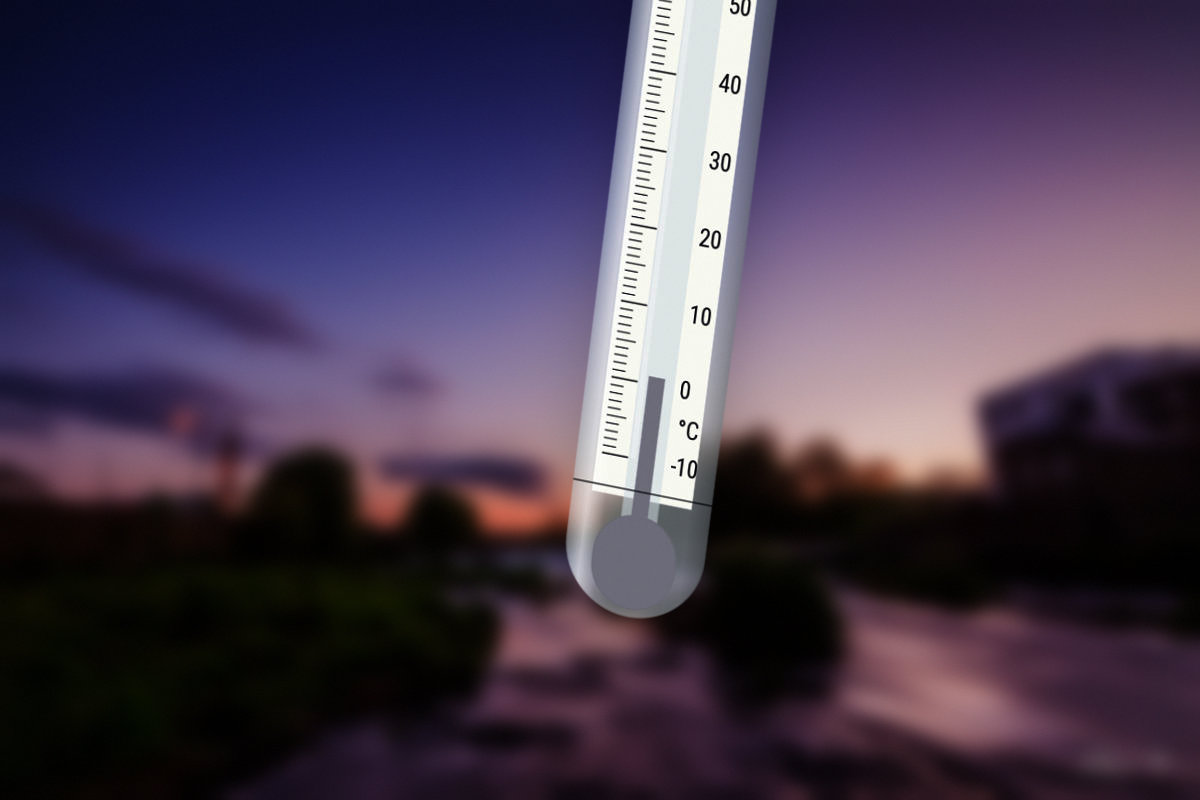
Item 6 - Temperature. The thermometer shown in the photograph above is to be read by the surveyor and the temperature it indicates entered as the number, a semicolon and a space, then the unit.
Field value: 1; °C
